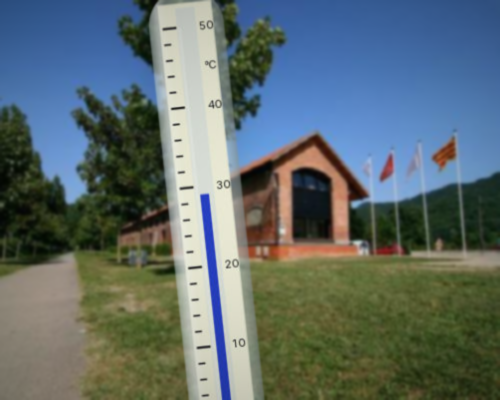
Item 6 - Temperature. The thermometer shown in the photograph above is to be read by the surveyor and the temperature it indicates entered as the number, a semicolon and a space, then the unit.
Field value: 29; °C
